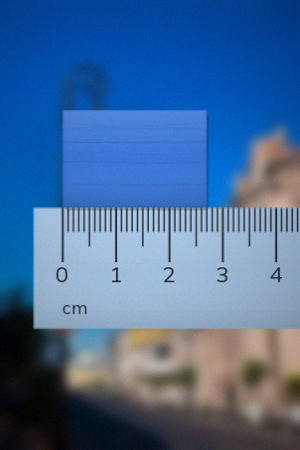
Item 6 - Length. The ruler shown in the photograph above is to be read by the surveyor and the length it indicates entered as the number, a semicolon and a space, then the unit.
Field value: 2.7; cm
